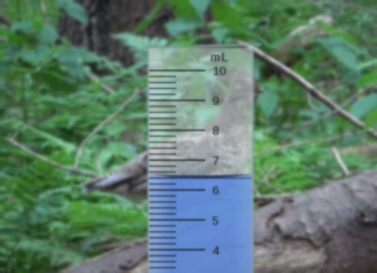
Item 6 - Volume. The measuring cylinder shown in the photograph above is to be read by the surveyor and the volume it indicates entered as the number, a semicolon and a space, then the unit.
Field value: 6.4; mL
